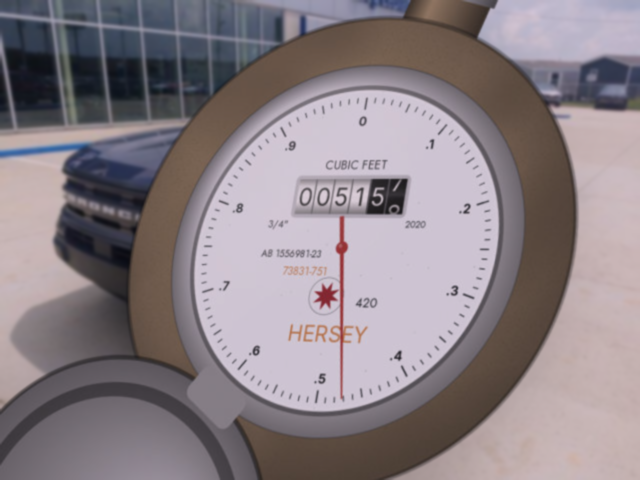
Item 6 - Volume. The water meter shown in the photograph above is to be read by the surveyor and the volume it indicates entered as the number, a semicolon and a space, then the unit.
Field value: 5157.47; ft³
